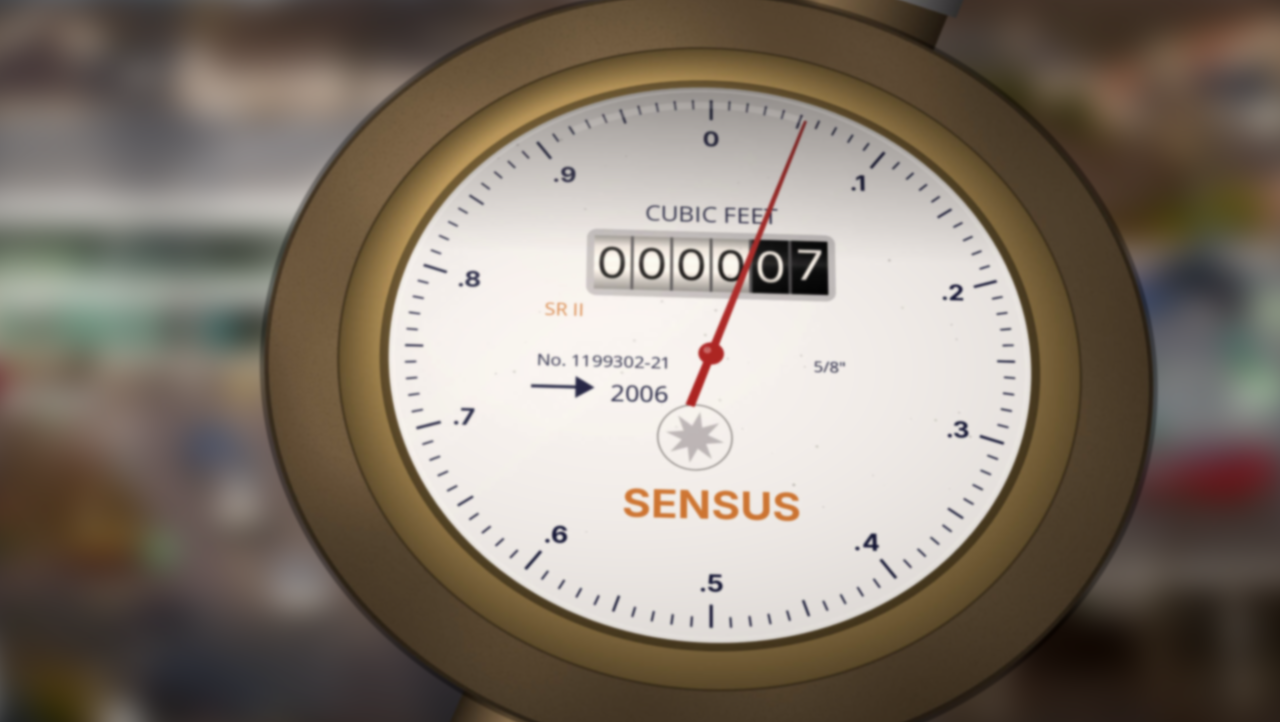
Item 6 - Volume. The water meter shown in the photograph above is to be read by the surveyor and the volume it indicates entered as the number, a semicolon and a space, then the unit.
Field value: 7.05; ft³
